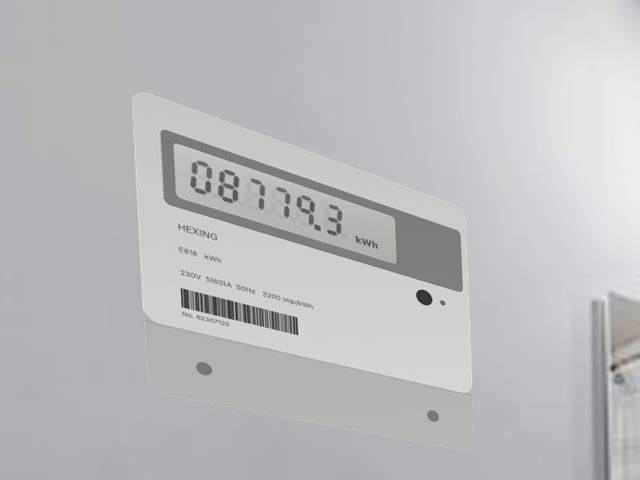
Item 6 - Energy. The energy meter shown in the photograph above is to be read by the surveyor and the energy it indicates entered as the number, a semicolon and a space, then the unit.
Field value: 8779.3; kWh
